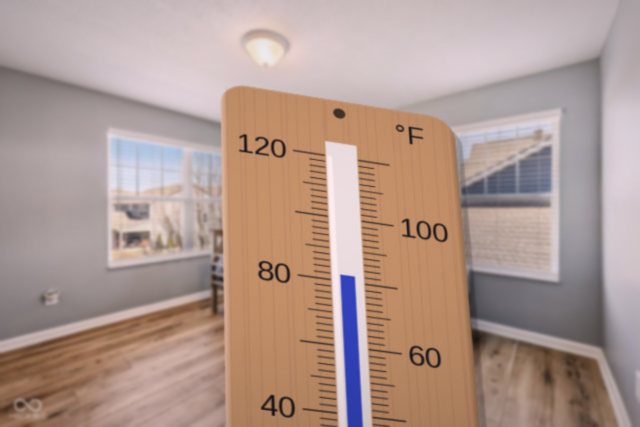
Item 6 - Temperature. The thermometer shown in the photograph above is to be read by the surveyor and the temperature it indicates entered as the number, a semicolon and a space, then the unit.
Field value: 82; °F
